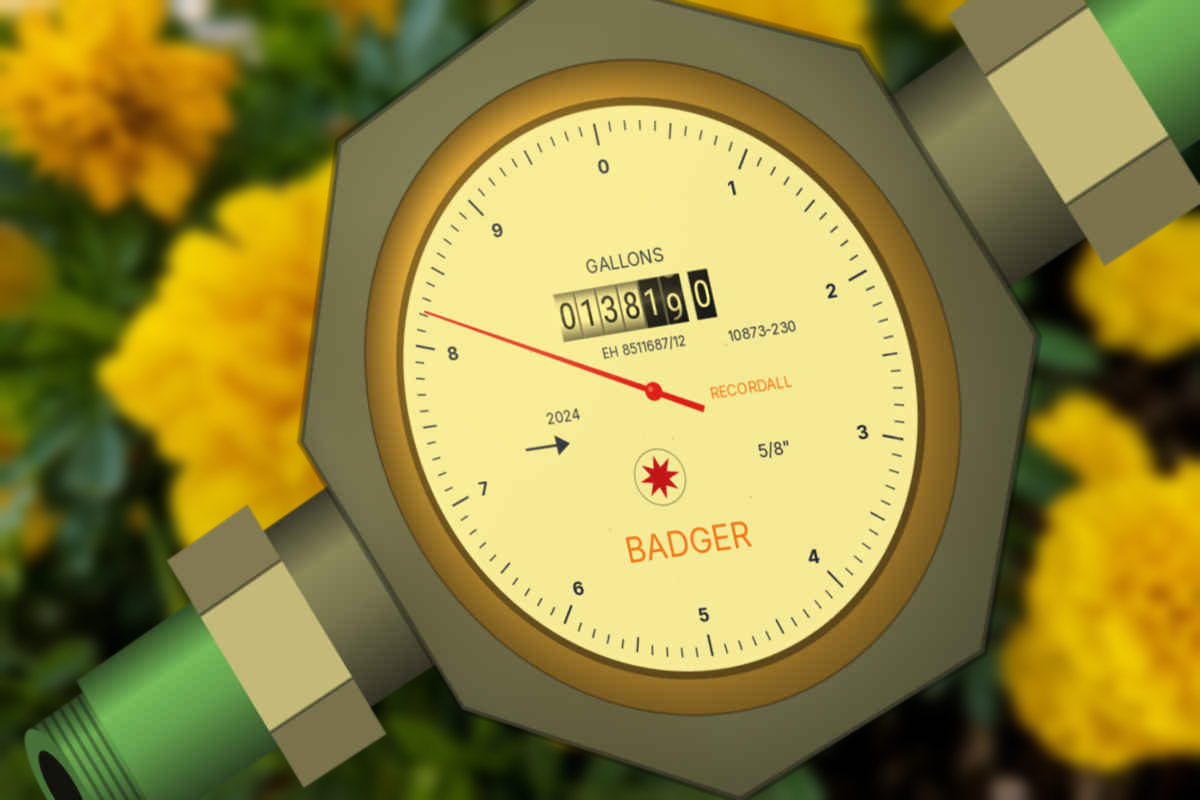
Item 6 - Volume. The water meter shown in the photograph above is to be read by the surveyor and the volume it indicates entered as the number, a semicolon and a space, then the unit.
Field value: 138188.2; gal
